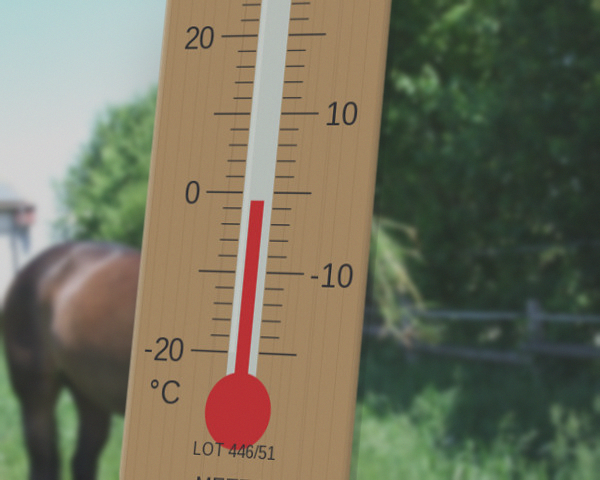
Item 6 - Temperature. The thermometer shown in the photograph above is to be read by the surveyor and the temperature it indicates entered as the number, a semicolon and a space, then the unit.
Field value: -1; °C
